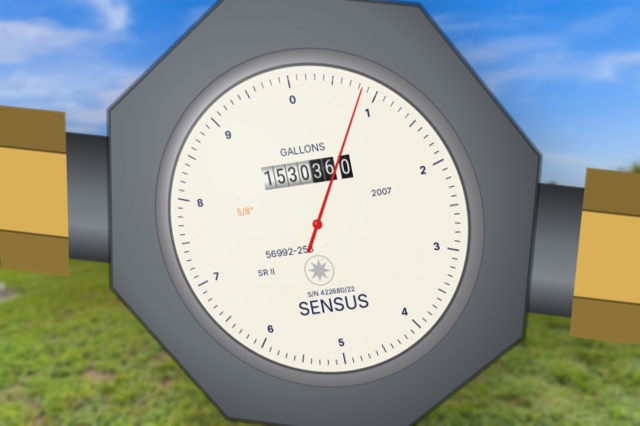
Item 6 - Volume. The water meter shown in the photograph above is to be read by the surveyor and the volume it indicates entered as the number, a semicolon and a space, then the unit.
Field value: 1530360.8; gal
